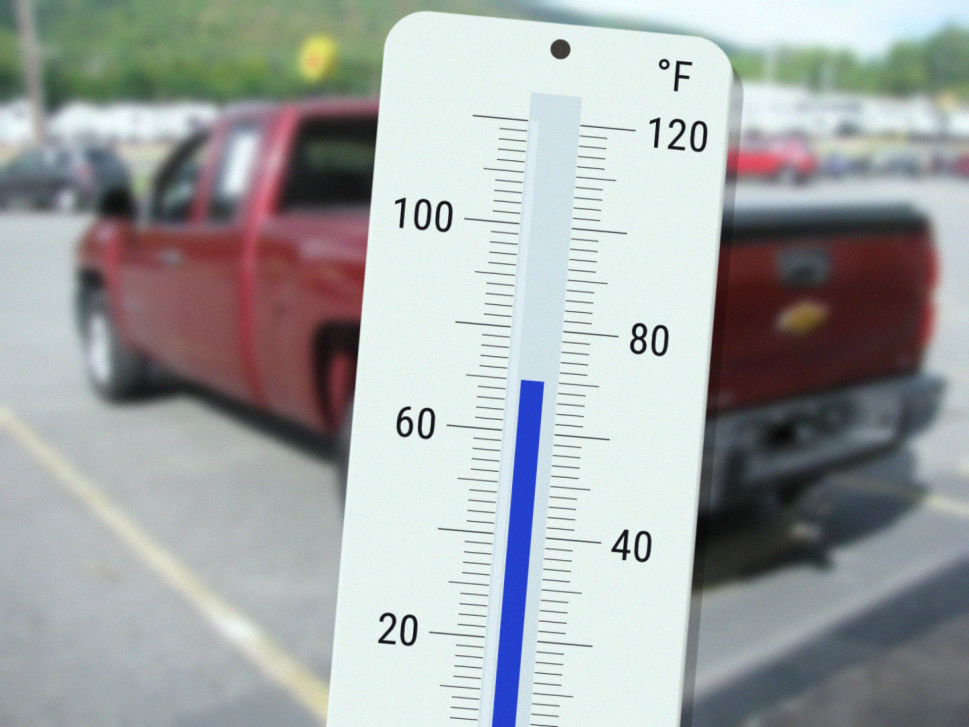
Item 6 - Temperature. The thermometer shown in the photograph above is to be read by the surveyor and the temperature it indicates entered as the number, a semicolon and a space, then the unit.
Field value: 70; °F
